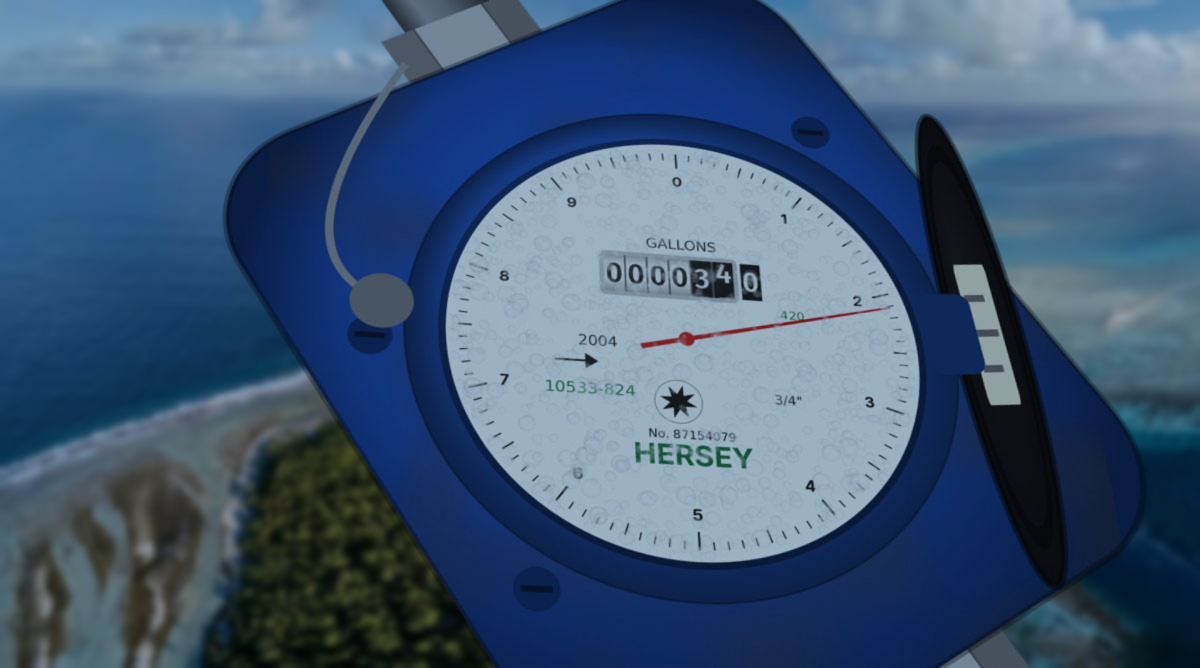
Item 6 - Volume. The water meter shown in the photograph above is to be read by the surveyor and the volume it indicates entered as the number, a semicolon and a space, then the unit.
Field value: 342.1; gal
